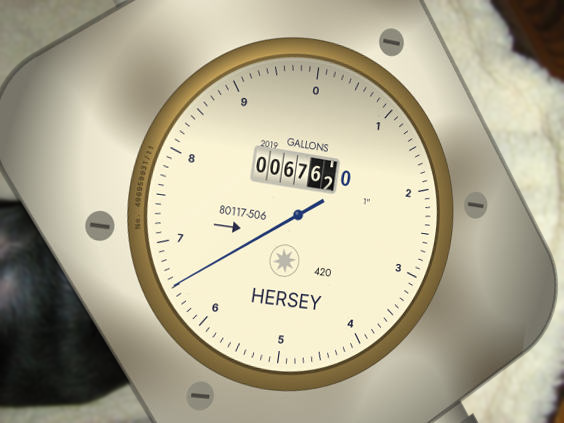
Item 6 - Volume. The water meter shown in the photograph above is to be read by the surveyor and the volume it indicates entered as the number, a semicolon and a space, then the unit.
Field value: 67616.5; gal
